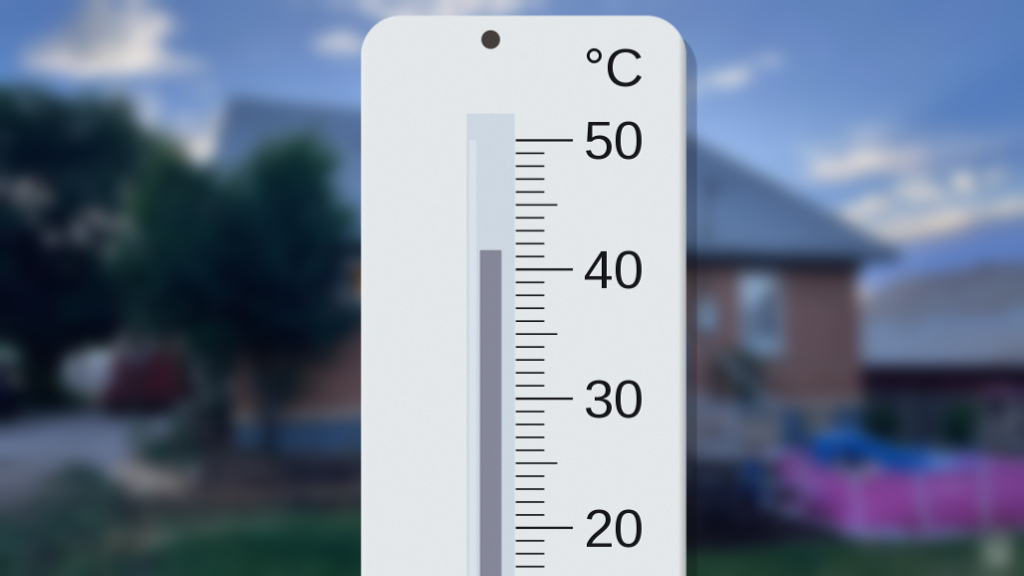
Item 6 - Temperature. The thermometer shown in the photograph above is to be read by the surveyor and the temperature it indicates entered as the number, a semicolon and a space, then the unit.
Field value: 41.5; °C
